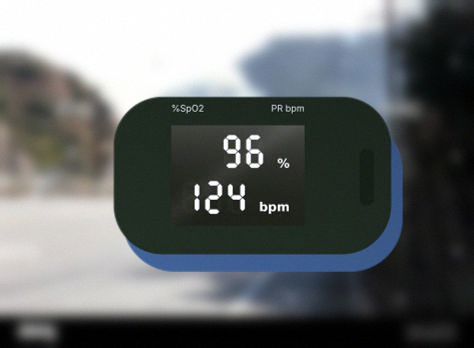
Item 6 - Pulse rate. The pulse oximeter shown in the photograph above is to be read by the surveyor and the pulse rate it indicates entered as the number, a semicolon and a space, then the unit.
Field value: 124; bpm
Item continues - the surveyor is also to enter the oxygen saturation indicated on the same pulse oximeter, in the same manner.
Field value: 96; %
